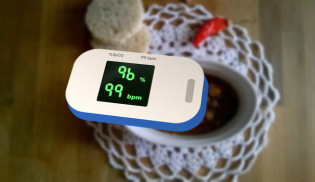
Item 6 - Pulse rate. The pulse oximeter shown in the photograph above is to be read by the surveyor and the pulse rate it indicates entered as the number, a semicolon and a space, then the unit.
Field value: 99; bpm
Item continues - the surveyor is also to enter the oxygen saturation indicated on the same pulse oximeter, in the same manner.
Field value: 96; %
